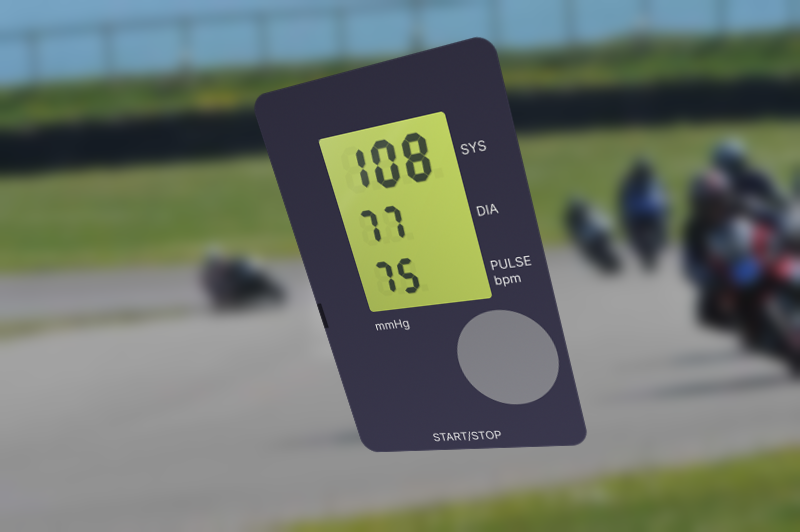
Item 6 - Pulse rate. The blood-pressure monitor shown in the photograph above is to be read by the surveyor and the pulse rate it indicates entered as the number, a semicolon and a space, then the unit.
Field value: 75; bpm
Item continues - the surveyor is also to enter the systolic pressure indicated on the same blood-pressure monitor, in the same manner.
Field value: 108; mmHg
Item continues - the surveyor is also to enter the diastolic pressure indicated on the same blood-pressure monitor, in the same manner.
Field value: 77; mmHg
